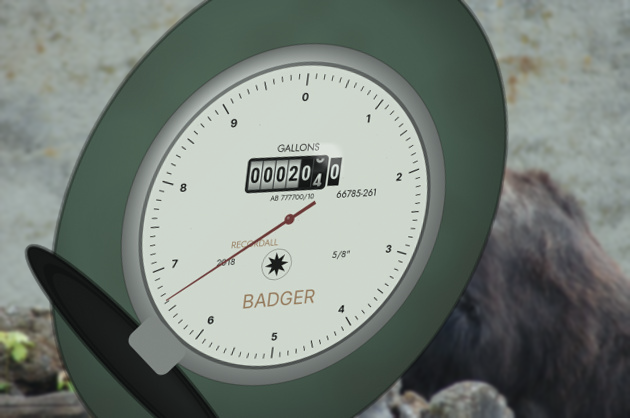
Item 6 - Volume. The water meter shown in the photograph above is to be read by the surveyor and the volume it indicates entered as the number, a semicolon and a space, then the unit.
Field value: 2036.6; gal
